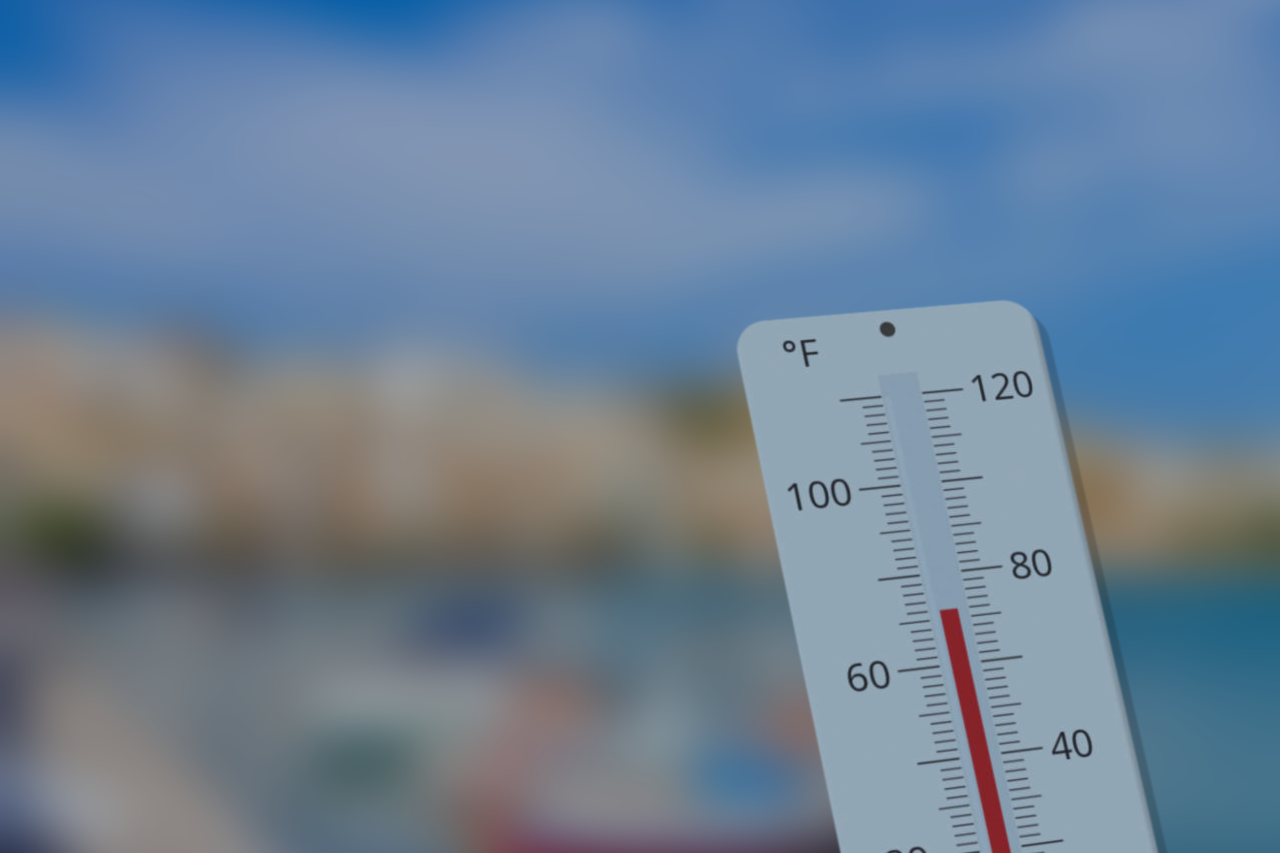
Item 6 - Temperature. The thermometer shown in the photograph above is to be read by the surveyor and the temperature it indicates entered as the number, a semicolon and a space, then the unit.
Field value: 72; °F
